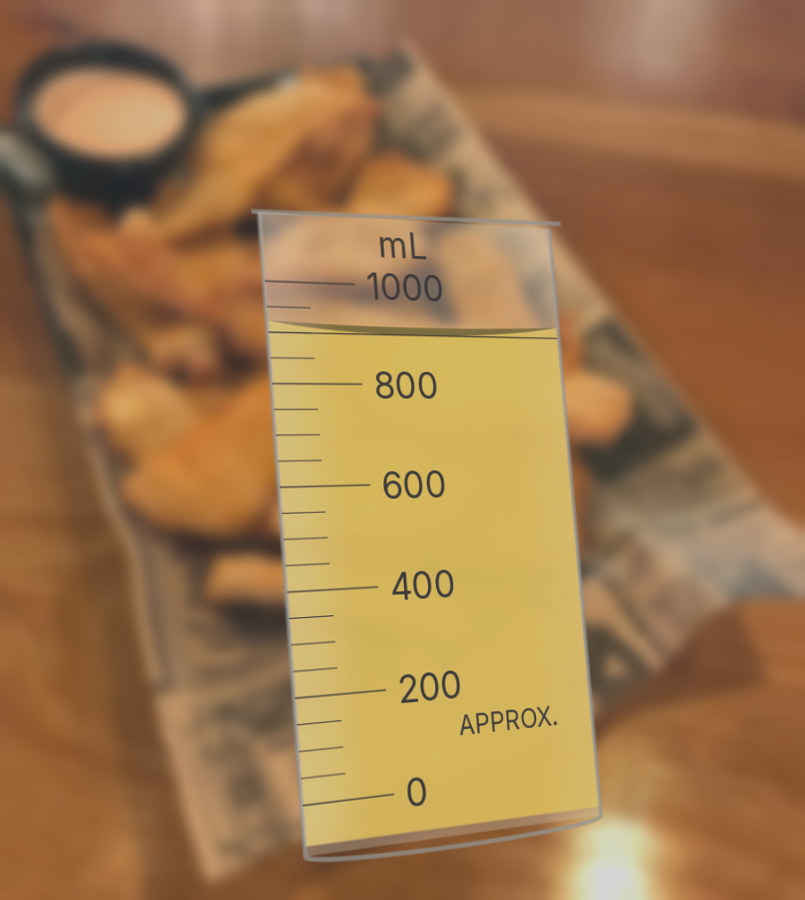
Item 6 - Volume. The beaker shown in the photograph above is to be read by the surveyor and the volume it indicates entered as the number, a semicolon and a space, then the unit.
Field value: 900; mL
